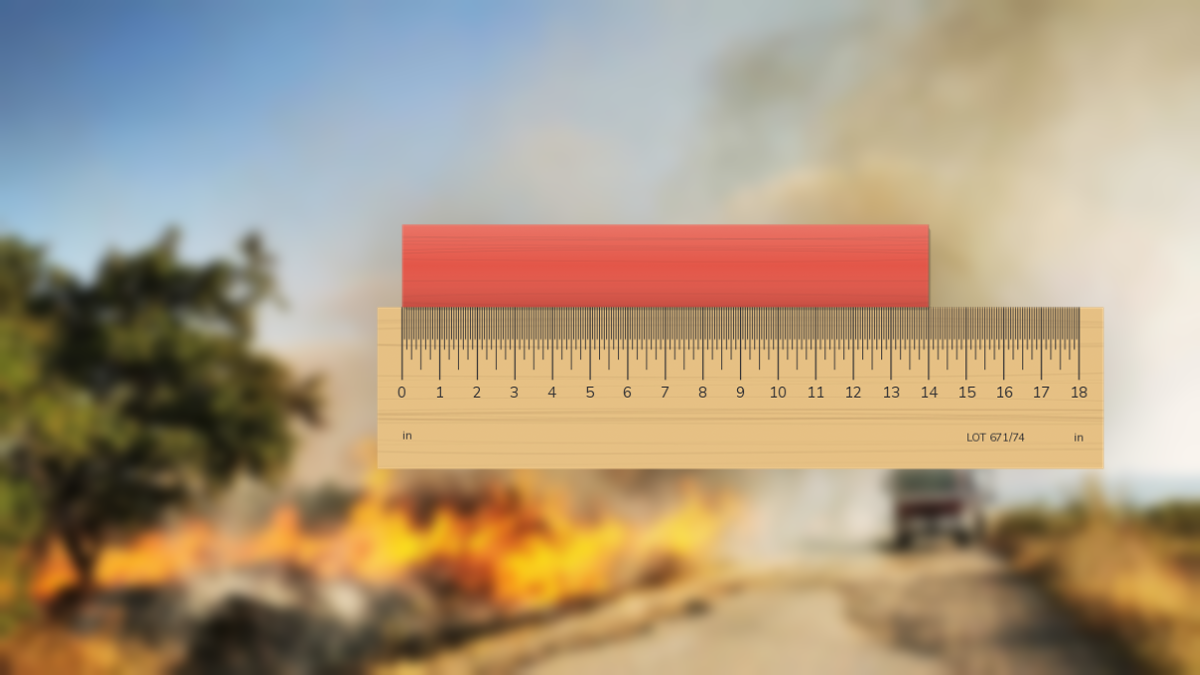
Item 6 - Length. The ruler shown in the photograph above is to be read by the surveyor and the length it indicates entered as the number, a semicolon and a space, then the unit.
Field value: 14; in
